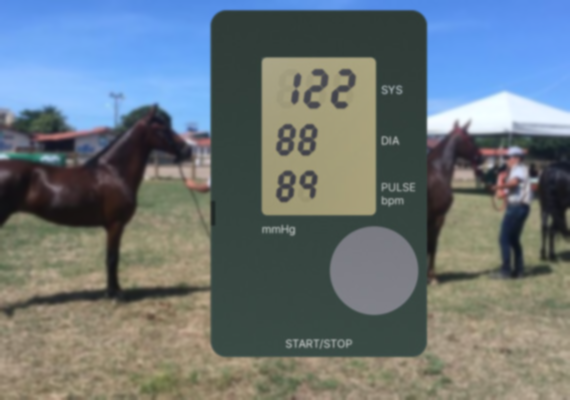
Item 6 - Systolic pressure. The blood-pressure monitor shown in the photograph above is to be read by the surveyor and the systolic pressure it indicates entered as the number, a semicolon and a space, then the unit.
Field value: 122; mmHg
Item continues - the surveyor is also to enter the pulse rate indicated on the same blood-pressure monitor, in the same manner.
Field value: 89; bpm
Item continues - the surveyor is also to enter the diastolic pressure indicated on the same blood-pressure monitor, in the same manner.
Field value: 88; mmHg
